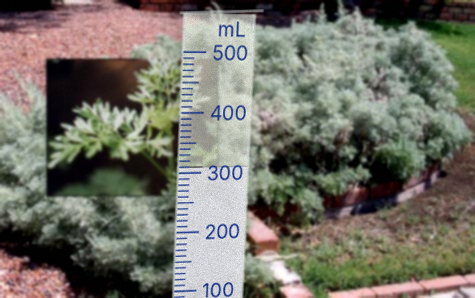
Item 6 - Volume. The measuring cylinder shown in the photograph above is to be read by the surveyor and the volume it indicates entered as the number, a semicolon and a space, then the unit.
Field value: 310; mL
